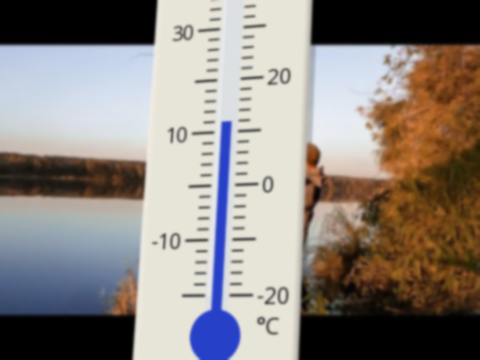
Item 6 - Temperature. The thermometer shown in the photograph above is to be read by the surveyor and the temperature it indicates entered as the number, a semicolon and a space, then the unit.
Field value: 12; °C
